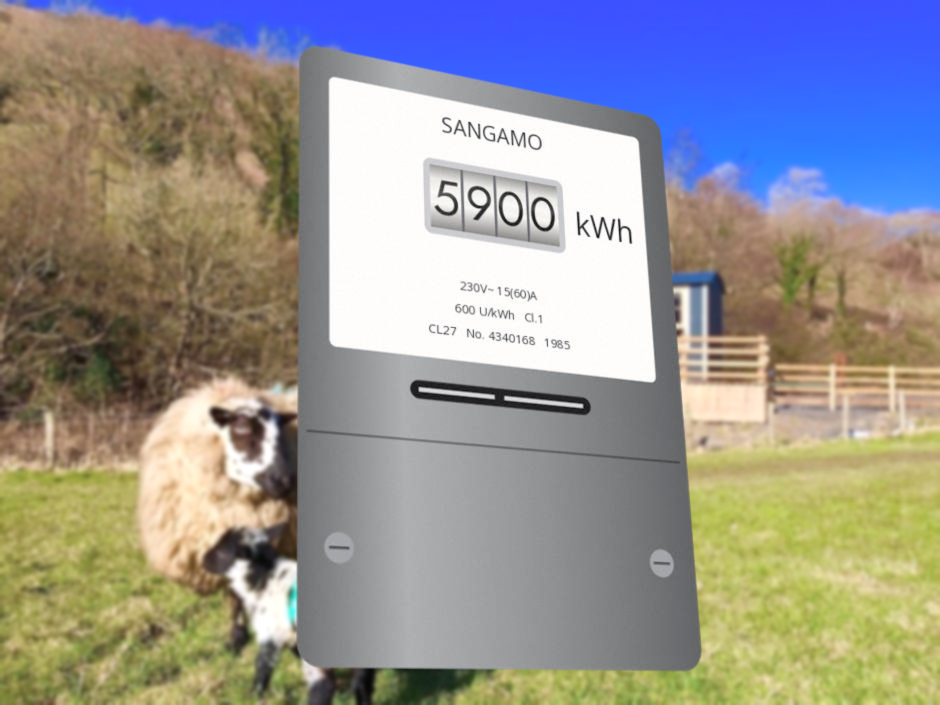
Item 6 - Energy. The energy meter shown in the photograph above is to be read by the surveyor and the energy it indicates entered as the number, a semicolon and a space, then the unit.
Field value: 5900; kWh
